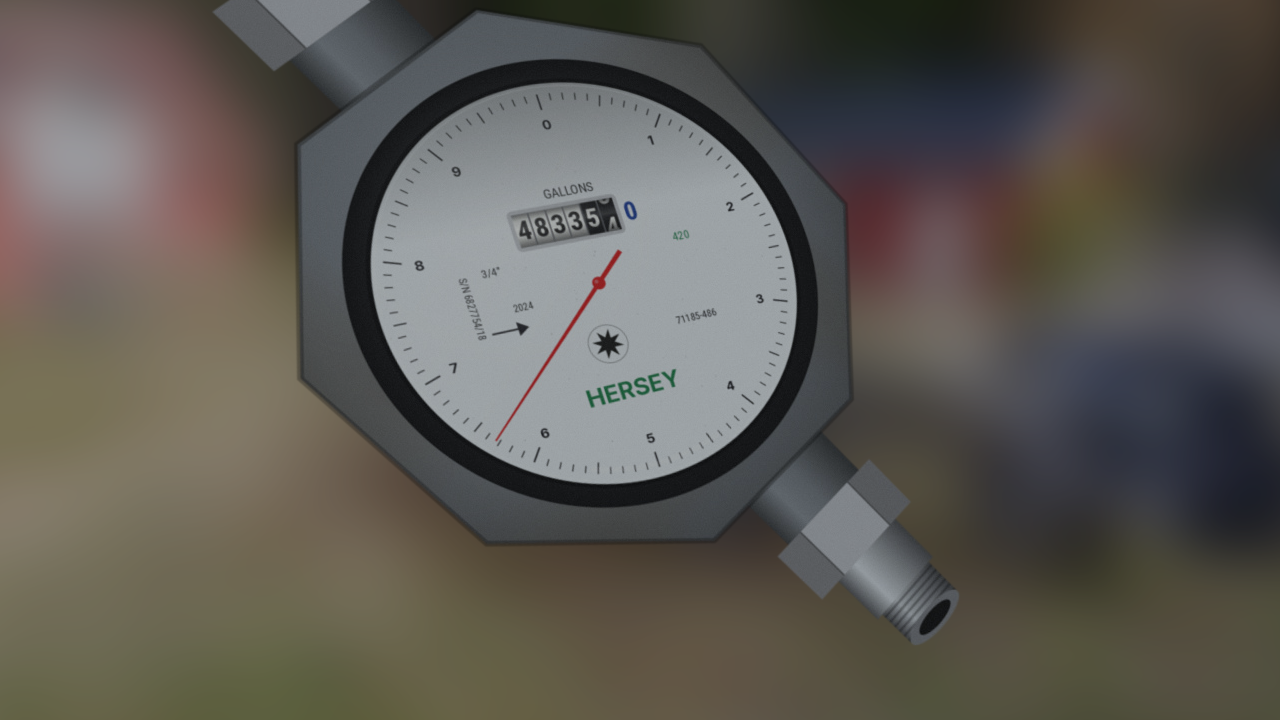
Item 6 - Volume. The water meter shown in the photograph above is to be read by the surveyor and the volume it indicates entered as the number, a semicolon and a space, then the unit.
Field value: 4833536.3; gal
